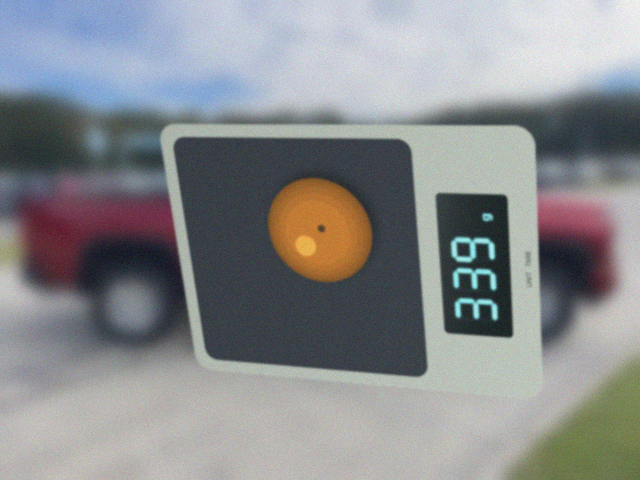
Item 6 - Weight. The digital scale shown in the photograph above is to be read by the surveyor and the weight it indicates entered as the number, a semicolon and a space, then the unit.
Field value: 339; g
